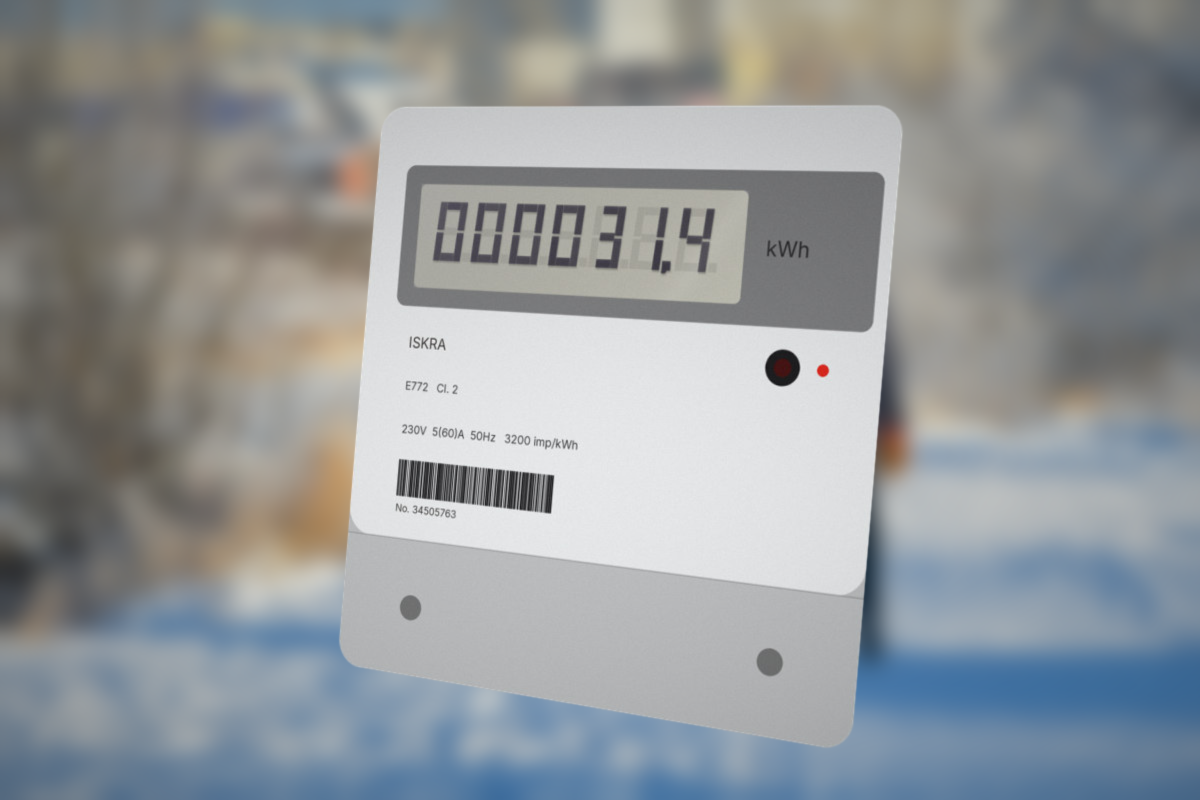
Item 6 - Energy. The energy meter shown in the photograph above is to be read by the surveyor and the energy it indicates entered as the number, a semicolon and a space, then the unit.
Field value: 31.4; kWh
